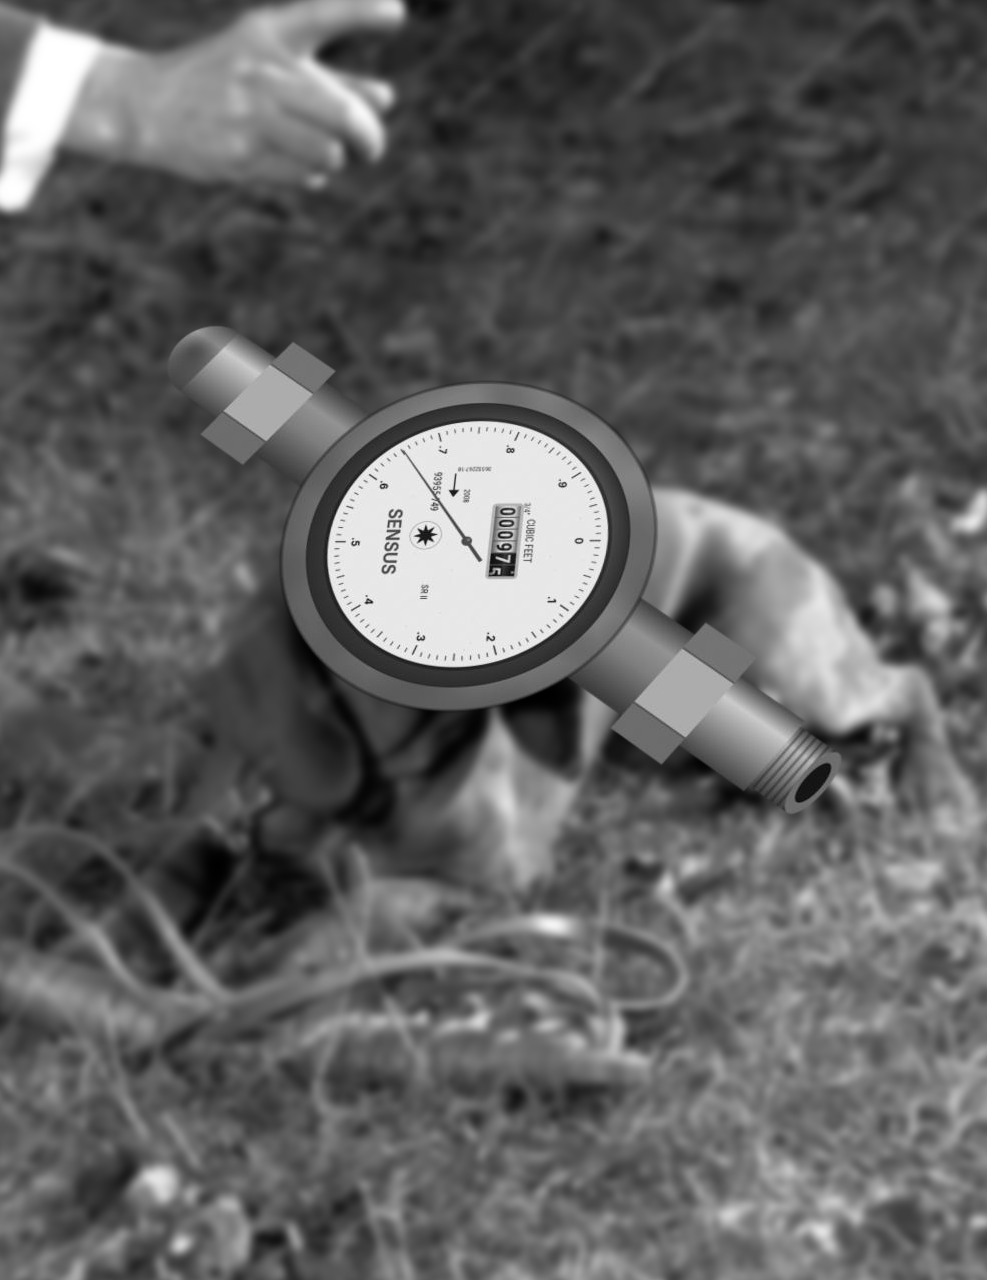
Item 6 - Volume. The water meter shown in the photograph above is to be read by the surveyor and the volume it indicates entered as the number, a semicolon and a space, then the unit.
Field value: 974.65; ft³
